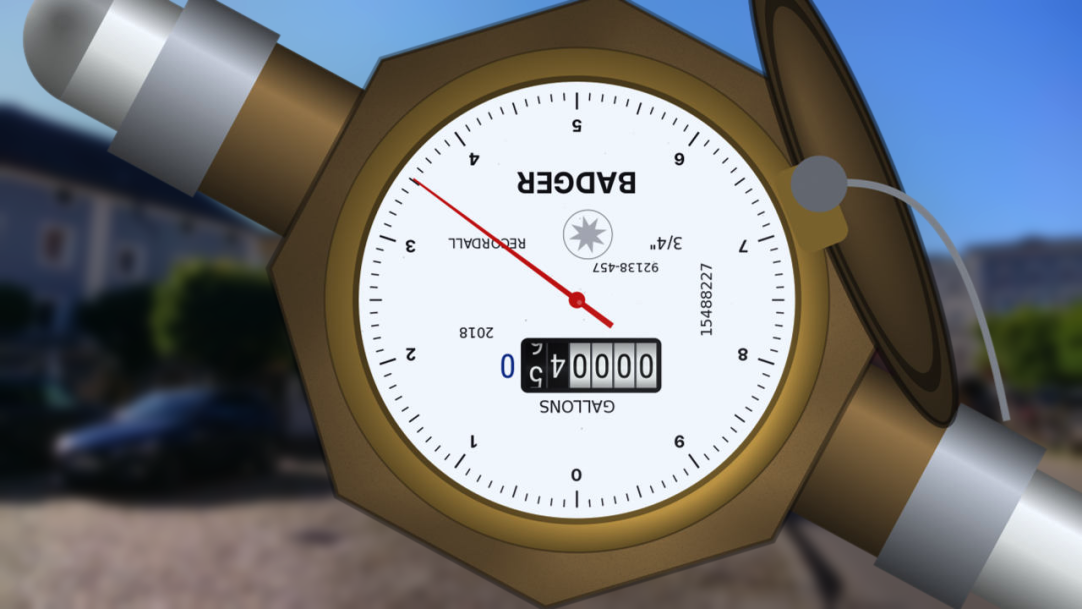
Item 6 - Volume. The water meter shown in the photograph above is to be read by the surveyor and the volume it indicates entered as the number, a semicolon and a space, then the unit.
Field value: 453.5; gal
